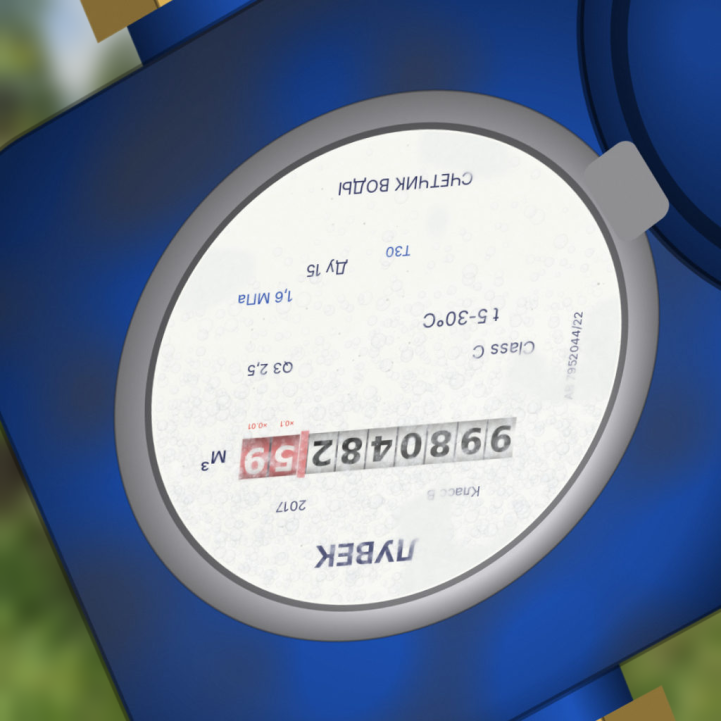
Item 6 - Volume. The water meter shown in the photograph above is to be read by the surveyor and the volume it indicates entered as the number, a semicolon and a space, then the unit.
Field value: 9980482.59; m³
